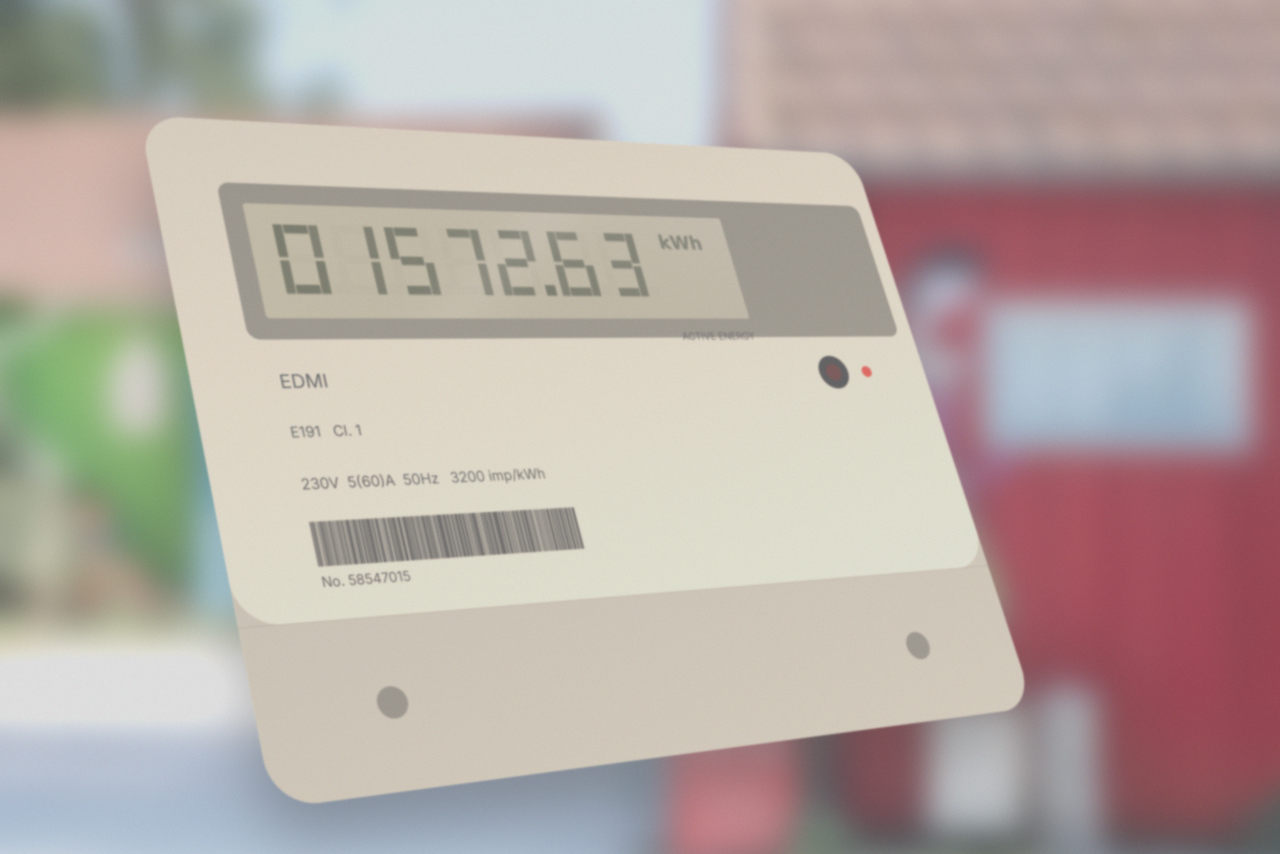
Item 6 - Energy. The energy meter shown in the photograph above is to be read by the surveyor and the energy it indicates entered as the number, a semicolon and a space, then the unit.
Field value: 1572.63; kWh
